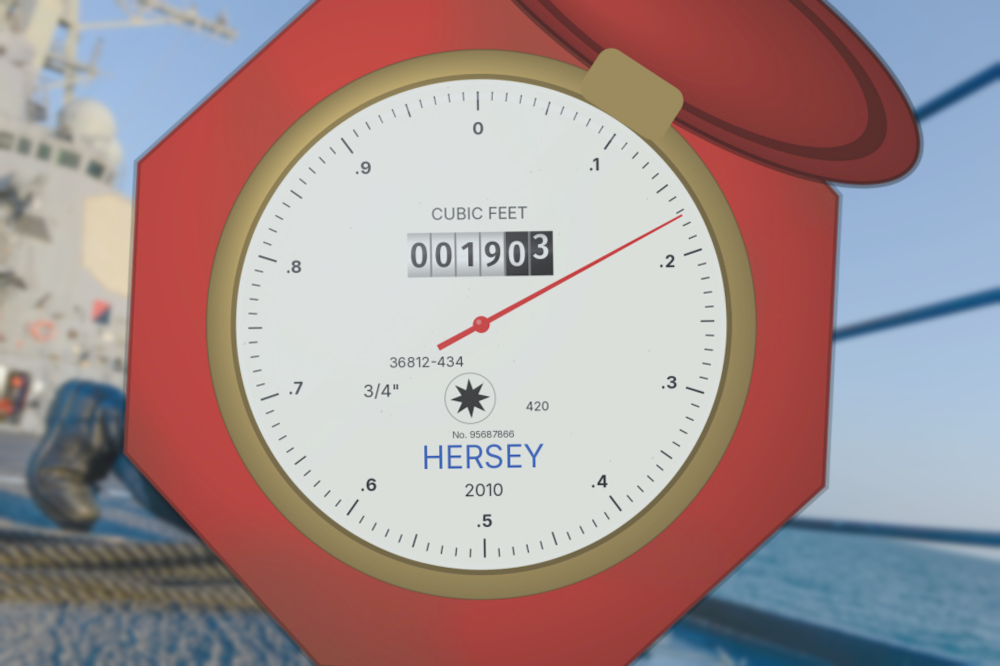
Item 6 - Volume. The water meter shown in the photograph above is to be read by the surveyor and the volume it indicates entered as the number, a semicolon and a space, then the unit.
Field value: 1903.17; ft³
